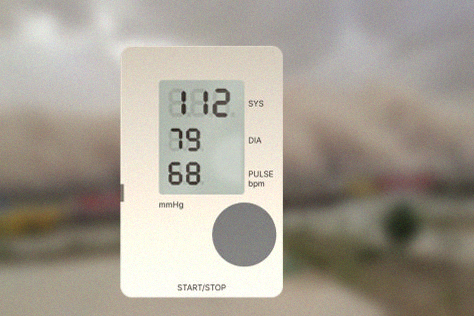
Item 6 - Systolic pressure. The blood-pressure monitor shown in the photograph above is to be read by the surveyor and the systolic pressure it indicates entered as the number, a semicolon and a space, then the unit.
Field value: 112; mmHg
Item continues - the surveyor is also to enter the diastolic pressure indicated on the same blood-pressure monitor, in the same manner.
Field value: 79; mmHg
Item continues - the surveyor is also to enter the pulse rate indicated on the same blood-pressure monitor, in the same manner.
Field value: 68; bpm
